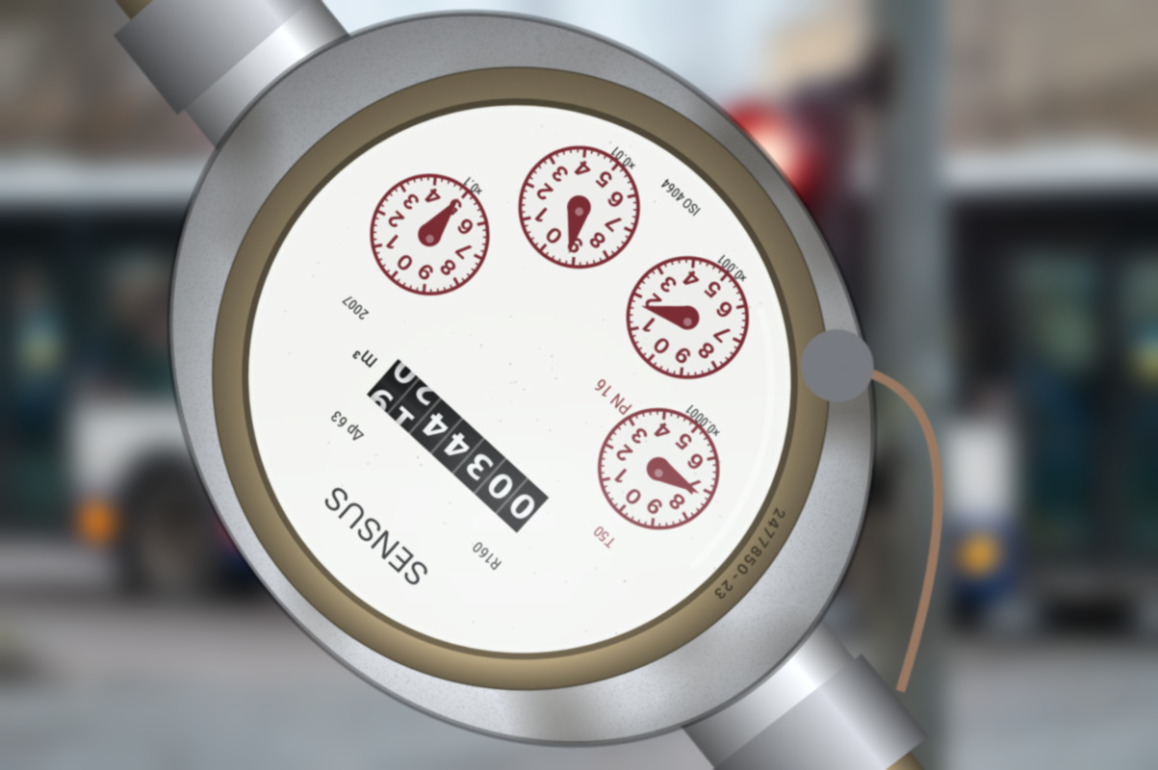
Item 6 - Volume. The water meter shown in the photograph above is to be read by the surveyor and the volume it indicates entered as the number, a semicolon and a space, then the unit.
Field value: 34419.4917; m³
